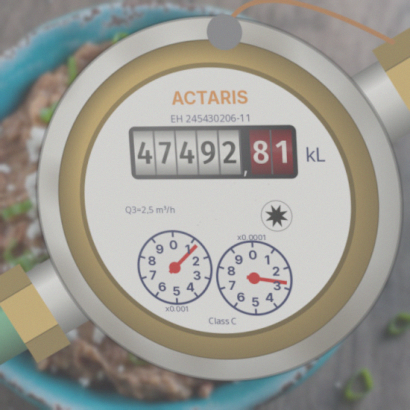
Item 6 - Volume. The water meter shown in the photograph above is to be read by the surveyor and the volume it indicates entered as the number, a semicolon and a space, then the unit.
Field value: 47492.8112; kL
